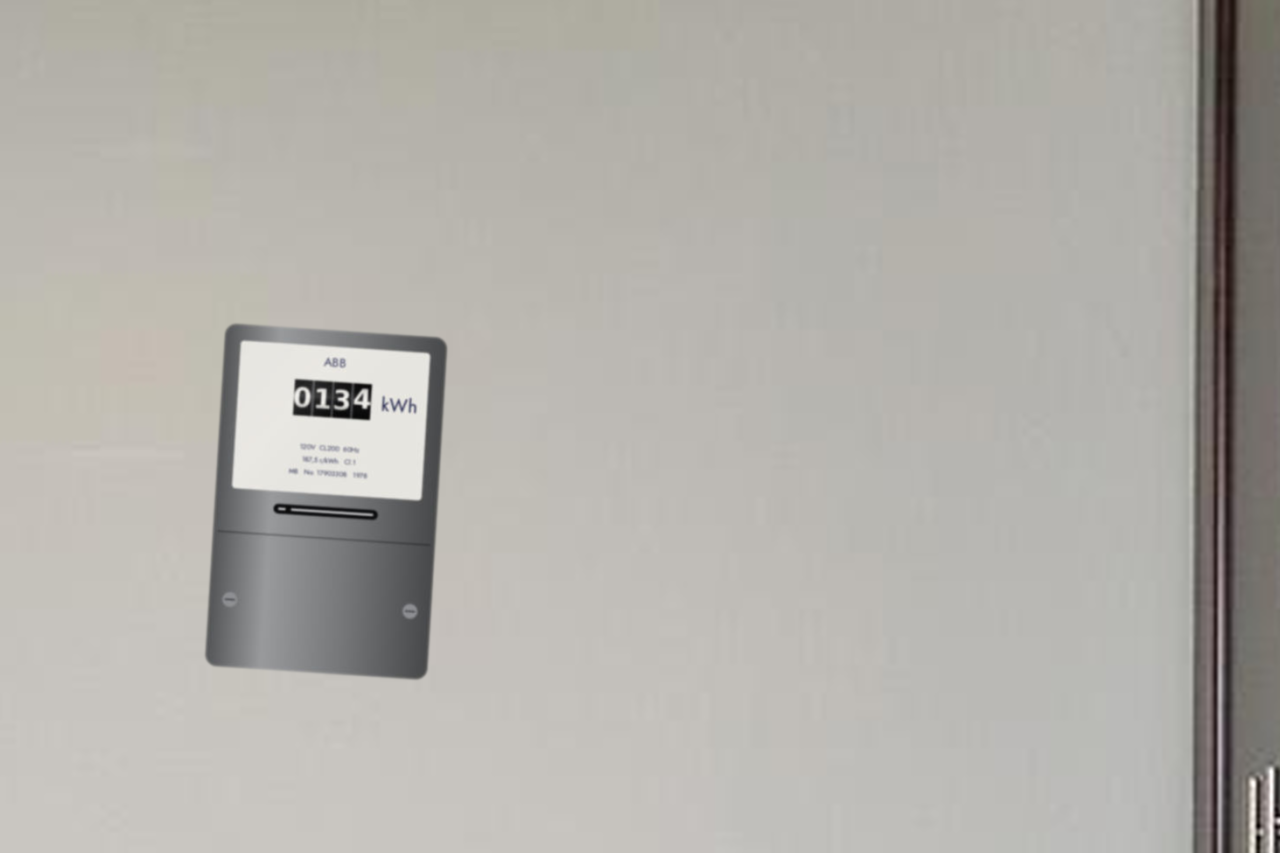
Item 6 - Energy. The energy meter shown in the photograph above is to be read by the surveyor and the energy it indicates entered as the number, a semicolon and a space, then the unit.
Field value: 134; kWh
